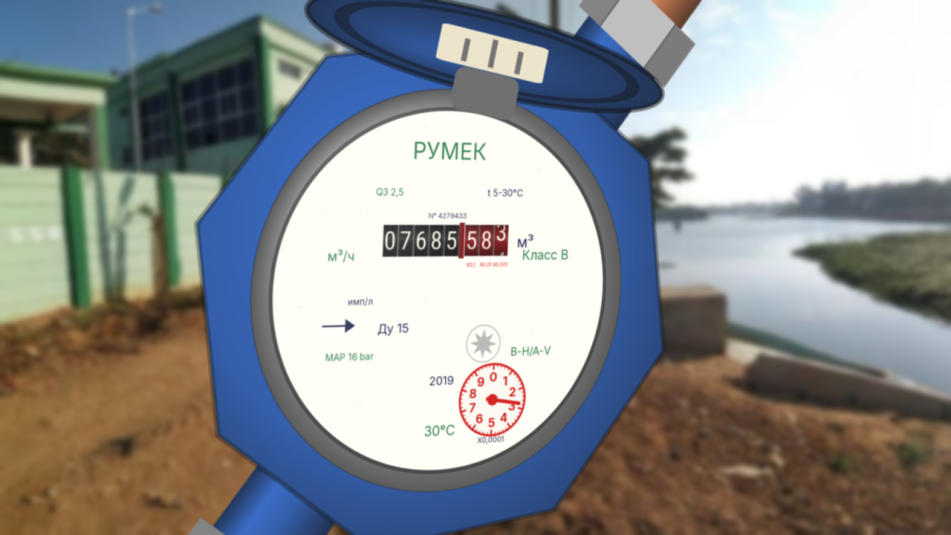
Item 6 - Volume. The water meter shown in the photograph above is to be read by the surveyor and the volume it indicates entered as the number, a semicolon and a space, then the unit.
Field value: 7685.5832; m³
